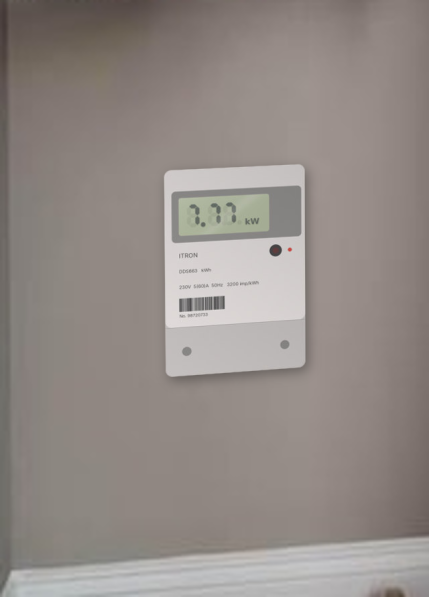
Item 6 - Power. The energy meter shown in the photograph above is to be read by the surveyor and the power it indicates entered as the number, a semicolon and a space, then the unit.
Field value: 7.77; kW
